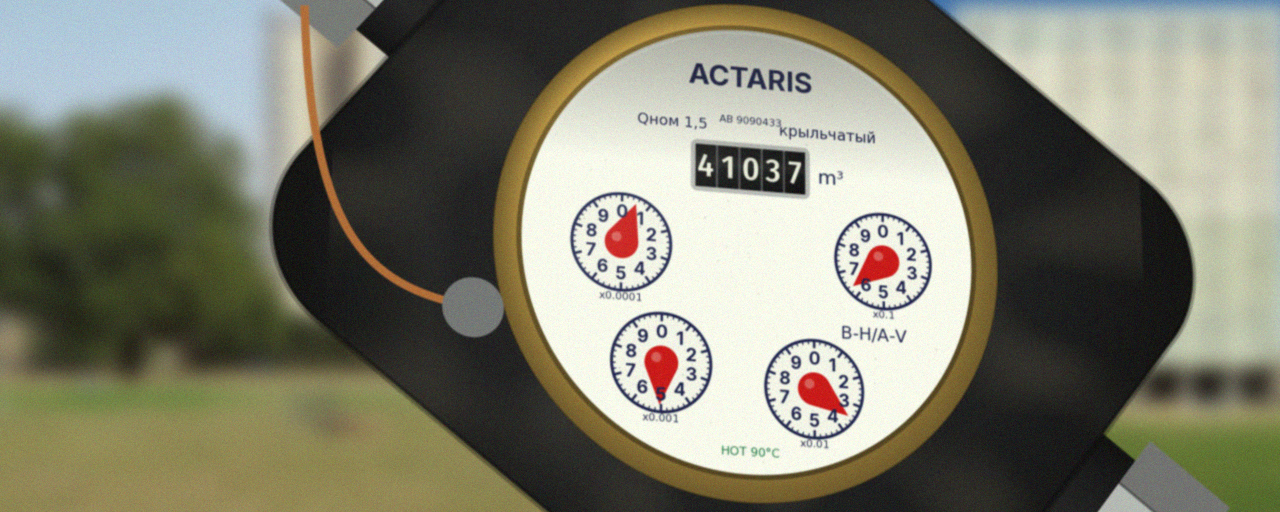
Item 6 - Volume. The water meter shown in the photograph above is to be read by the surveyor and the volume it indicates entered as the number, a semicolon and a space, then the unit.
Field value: 41037.6350; m³
